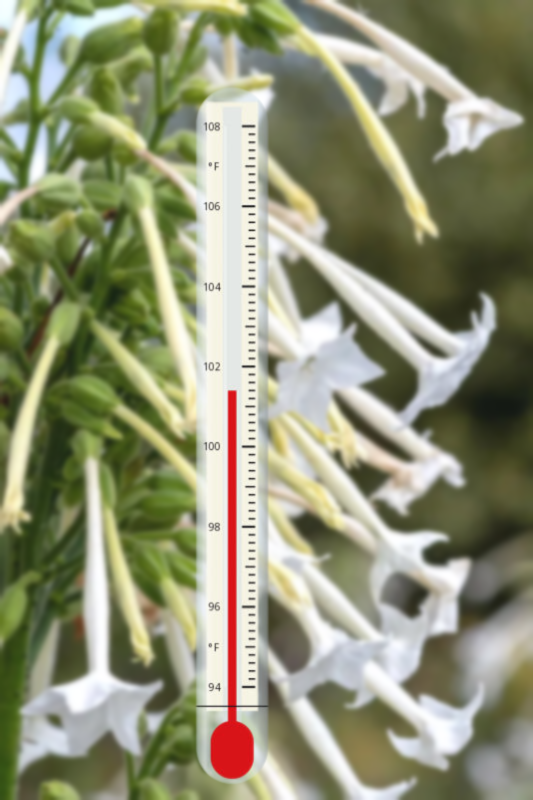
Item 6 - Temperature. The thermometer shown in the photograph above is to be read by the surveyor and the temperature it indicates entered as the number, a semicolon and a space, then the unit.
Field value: 101.4; °F
